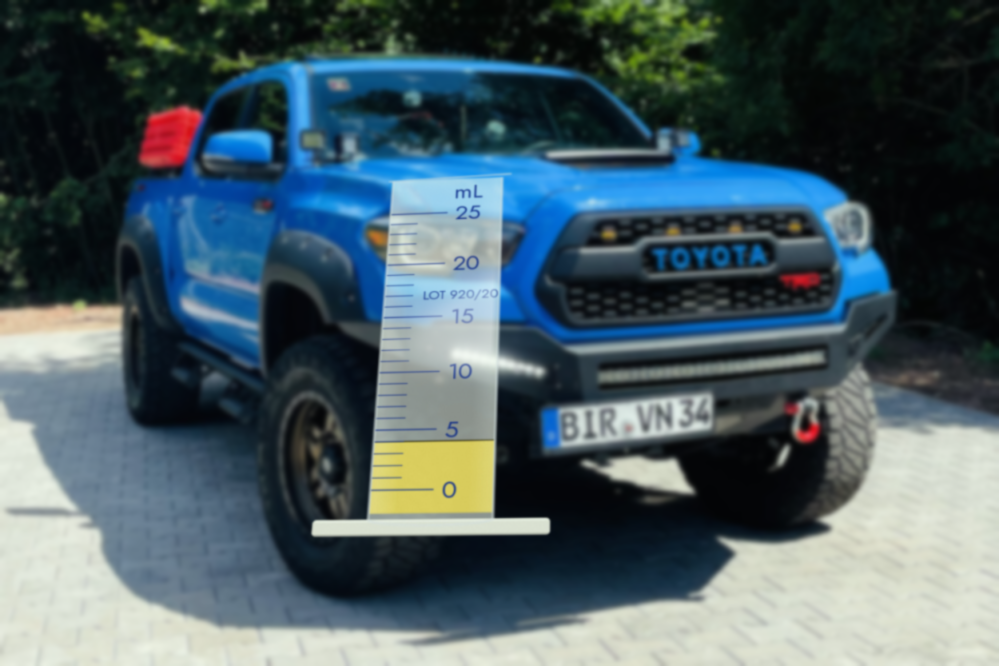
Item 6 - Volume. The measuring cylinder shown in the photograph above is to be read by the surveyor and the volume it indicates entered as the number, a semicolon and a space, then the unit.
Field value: 4; mL
